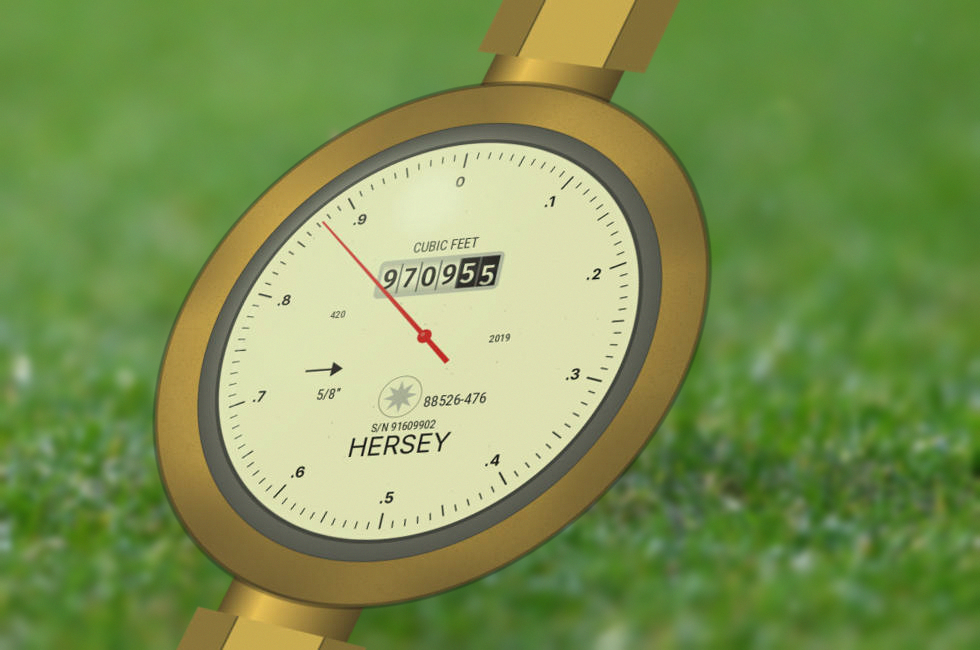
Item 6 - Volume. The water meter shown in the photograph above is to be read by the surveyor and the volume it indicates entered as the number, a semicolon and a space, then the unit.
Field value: 970954.87; ft³
